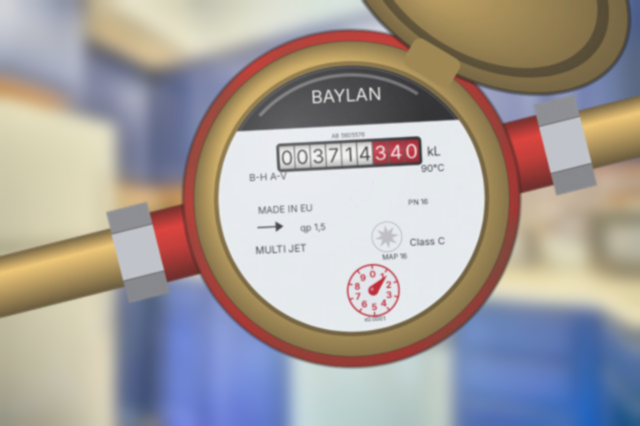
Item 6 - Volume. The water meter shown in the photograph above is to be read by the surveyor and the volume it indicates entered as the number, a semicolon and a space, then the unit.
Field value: 3714.3401; kL
